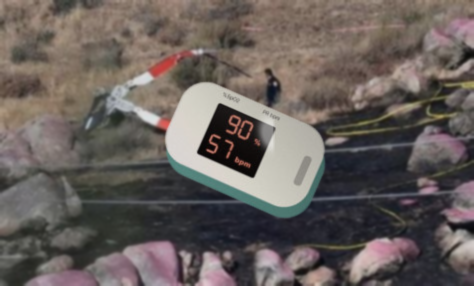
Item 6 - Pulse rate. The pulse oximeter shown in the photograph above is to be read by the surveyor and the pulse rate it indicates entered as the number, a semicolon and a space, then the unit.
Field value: 57; bpm
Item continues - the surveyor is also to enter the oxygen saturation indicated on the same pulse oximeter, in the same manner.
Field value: 90; %
